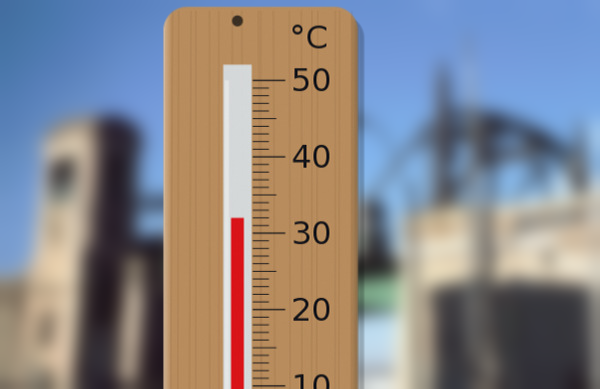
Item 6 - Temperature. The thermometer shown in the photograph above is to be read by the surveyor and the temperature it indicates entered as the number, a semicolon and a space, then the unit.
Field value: 32; °C
